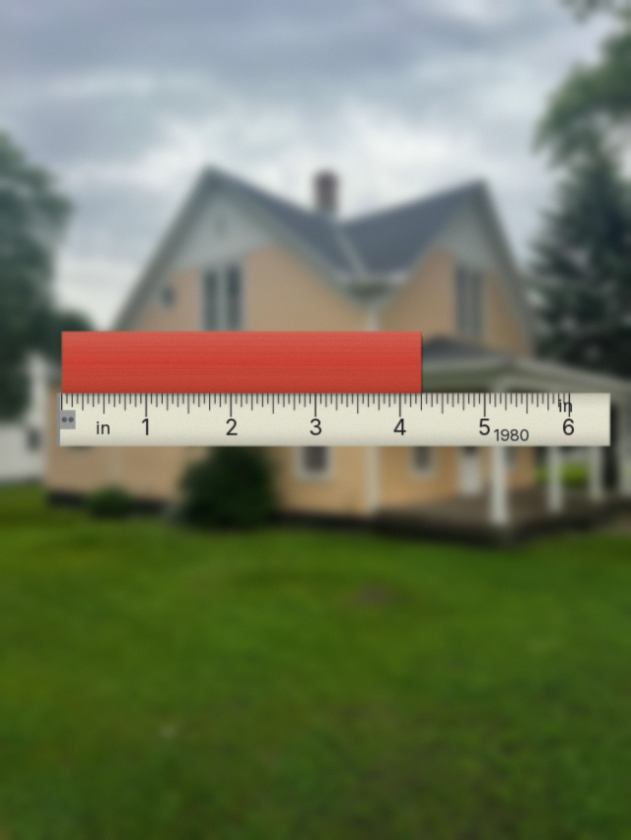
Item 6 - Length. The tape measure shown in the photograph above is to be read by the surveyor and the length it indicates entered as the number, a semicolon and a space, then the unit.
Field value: 4.25; in
